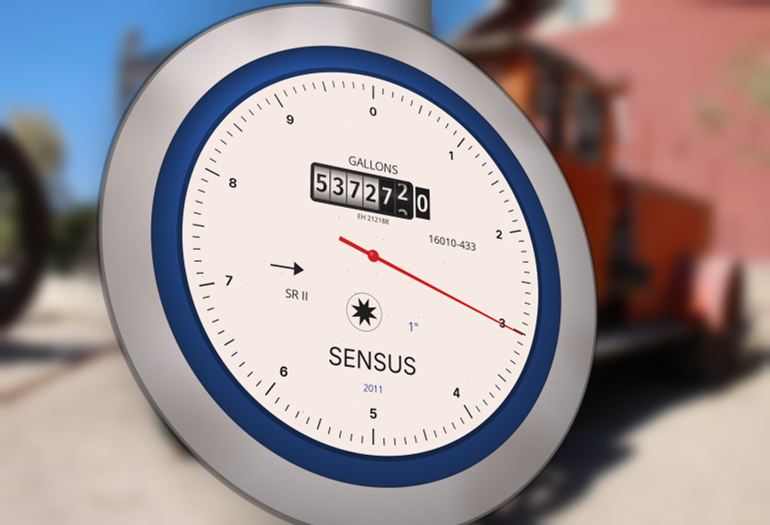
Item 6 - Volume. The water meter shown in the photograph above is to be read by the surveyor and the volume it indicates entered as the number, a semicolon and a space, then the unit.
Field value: 5372723.0; gal
